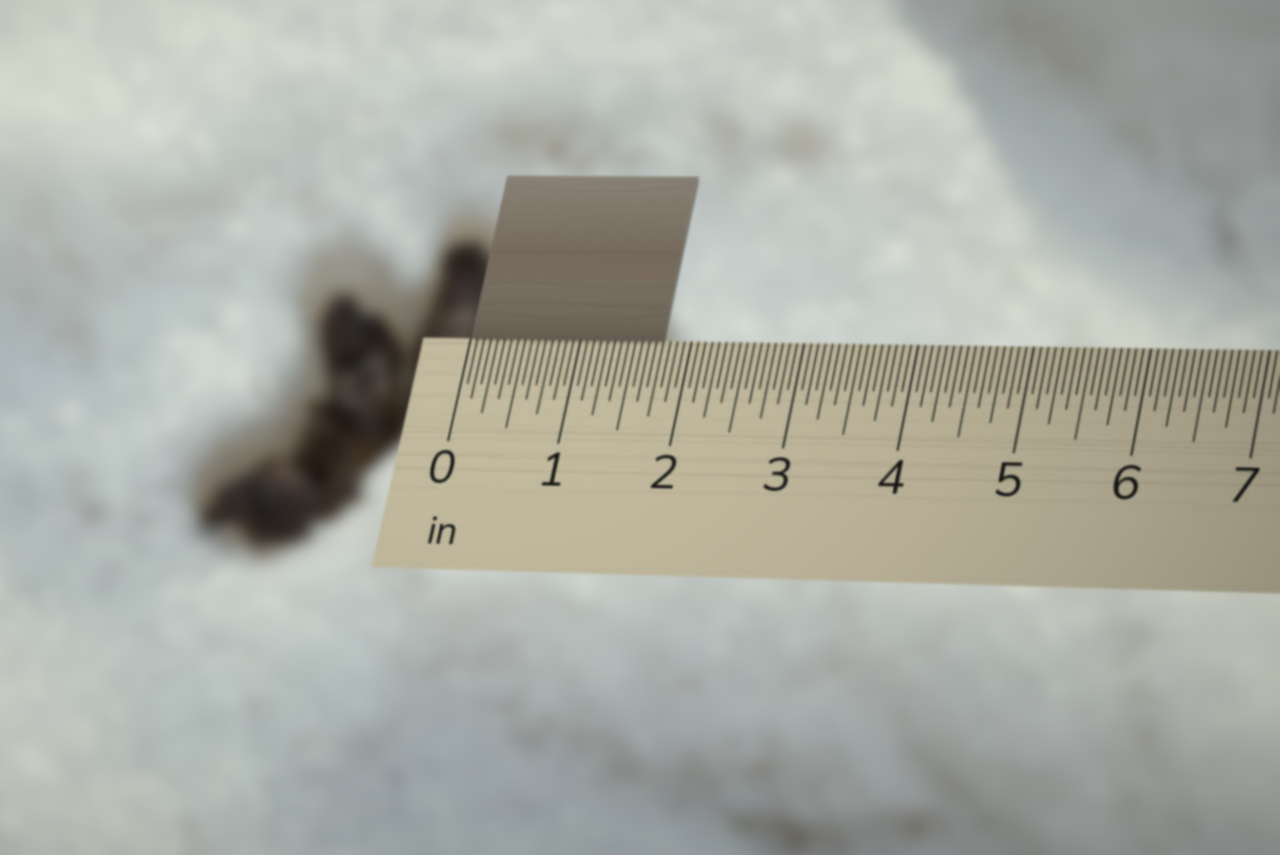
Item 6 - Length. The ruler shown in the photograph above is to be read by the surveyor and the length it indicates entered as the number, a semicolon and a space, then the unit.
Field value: 1.75; in
